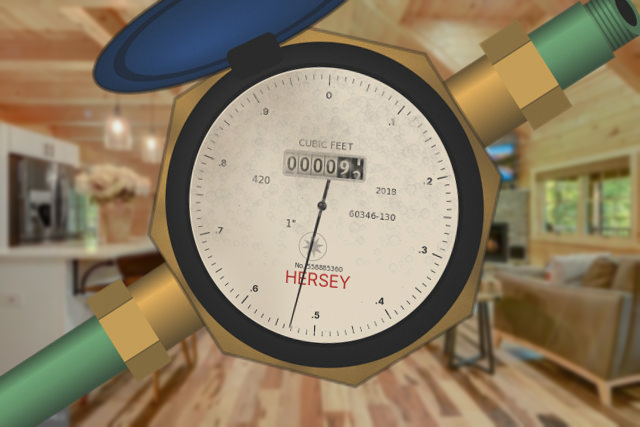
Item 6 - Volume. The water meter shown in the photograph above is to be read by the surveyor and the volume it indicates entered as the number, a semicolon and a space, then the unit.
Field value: 91.53; ft³
